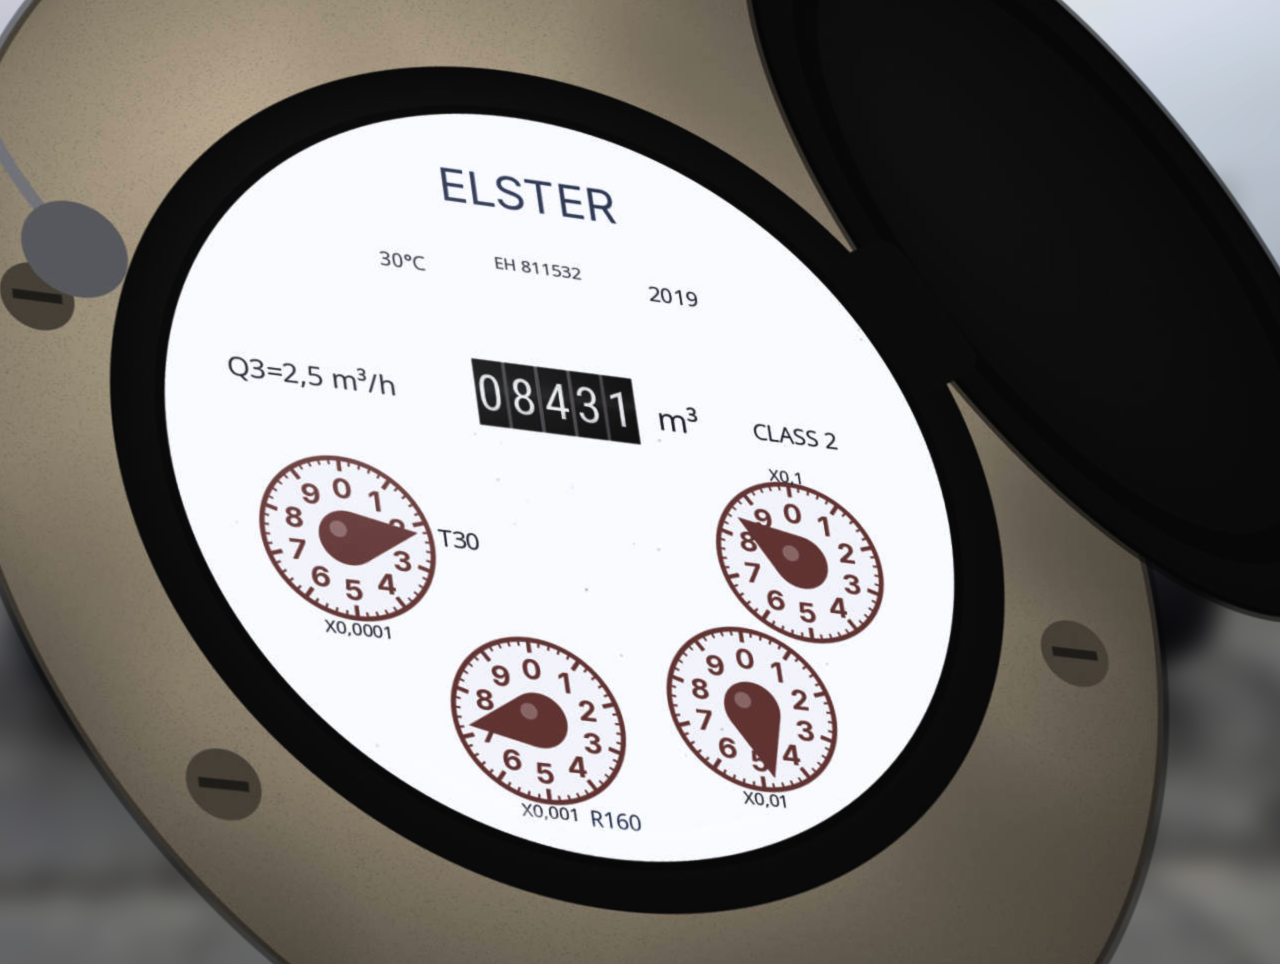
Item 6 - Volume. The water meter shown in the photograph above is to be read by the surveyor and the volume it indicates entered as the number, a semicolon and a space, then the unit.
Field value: 8431.8472; m³
